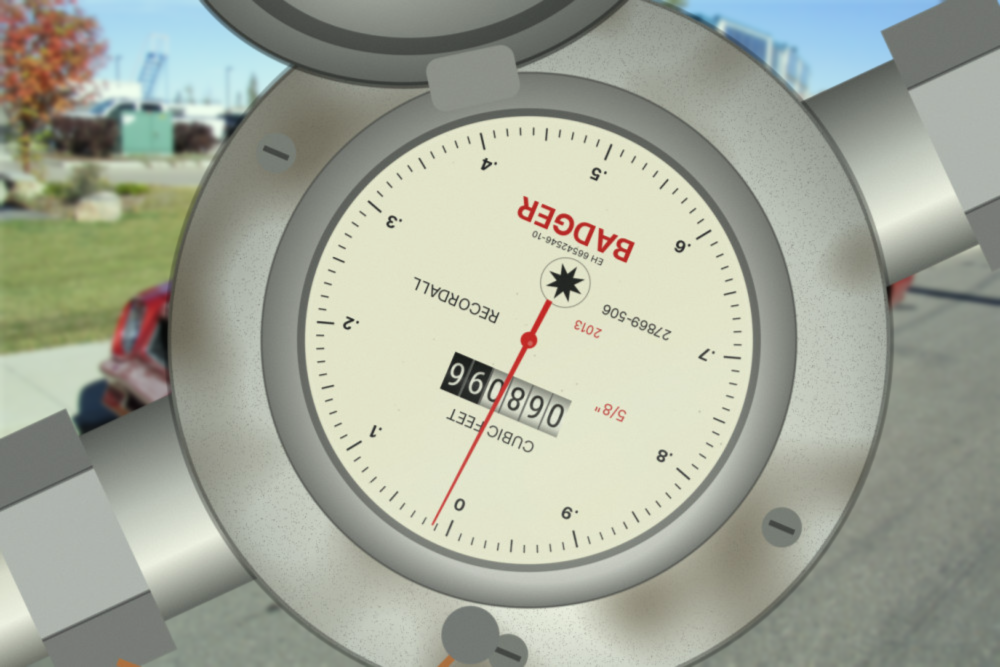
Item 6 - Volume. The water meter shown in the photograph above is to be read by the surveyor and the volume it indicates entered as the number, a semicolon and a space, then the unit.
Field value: 68096.01; ft³
